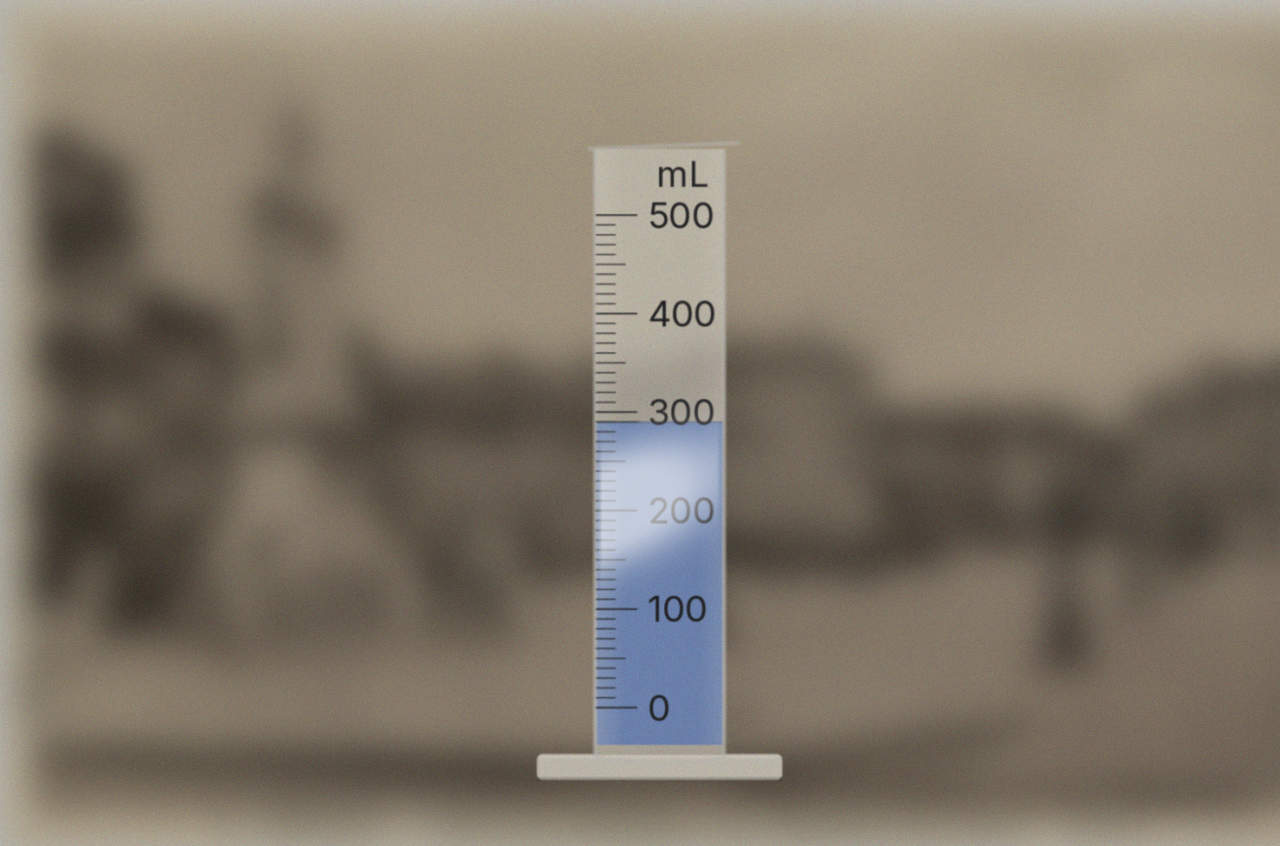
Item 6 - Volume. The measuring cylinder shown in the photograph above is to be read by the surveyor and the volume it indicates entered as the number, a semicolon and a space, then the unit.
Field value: 290; mL
